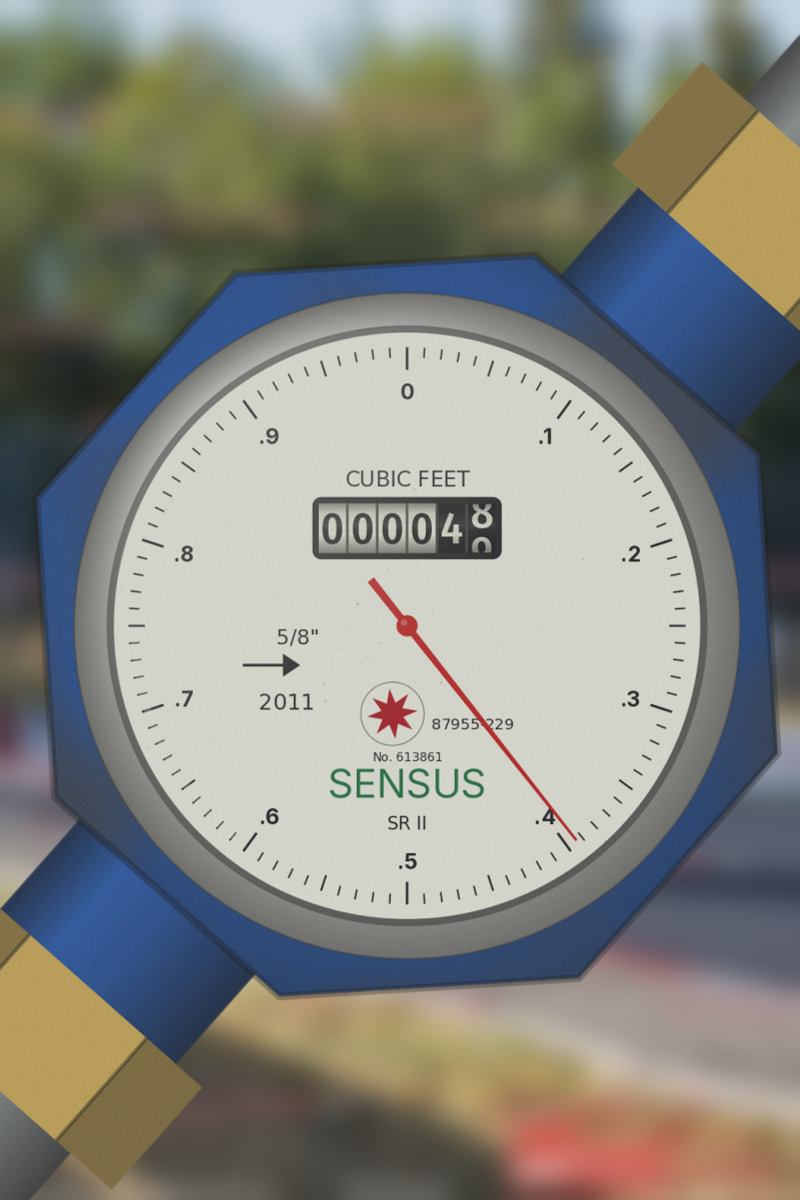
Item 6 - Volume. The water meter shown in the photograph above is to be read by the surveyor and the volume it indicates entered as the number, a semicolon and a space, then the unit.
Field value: 48.39; ft³
